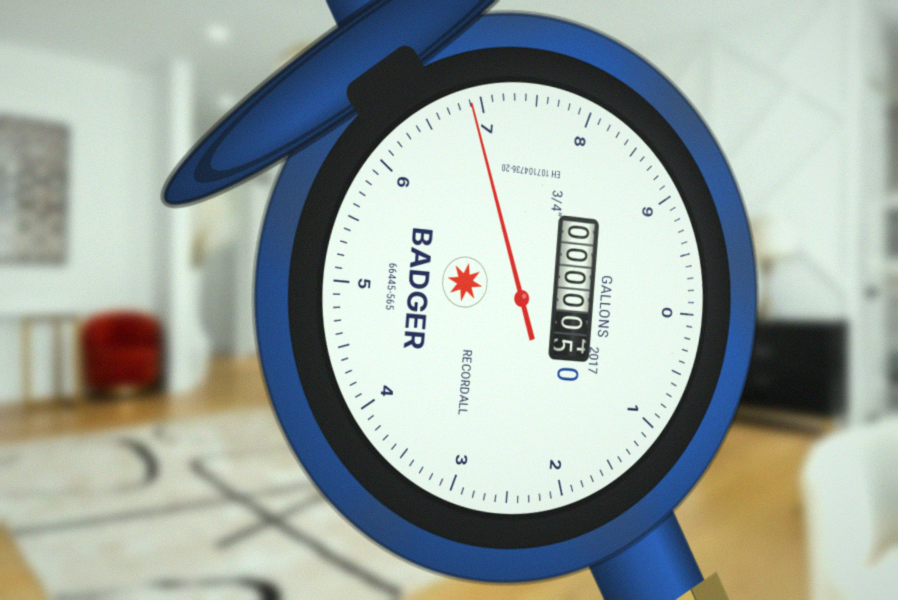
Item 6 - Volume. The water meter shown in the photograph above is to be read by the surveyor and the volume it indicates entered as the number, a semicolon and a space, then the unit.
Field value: 46.9; gal
